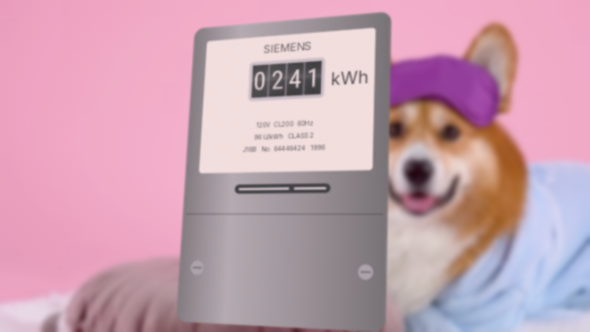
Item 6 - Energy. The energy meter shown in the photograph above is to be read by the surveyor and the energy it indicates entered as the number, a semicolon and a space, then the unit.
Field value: 241; kWh
